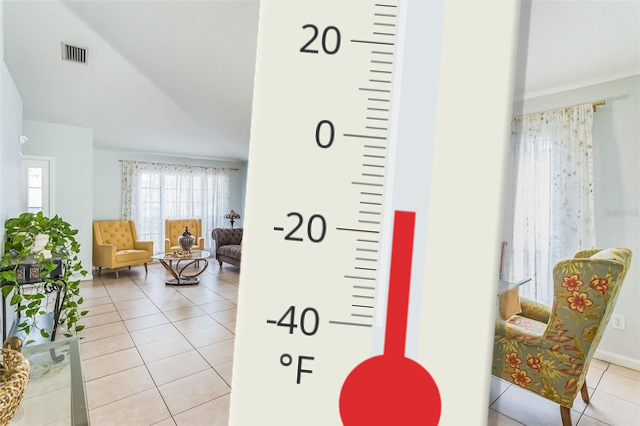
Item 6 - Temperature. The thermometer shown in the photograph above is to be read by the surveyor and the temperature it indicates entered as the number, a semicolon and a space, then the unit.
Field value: -15; °F
